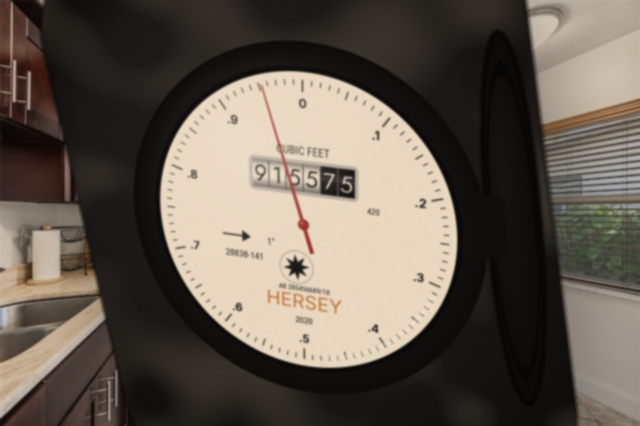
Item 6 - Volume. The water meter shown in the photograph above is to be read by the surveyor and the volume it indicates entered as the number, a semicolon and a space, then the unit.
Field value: 915574.95; ft³
